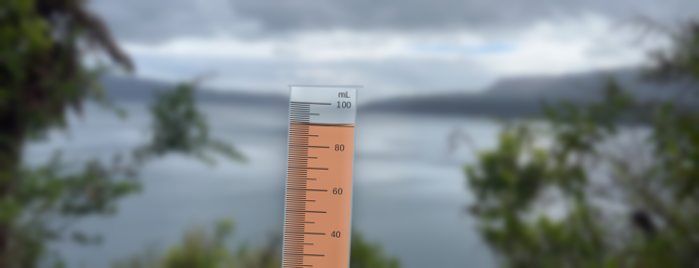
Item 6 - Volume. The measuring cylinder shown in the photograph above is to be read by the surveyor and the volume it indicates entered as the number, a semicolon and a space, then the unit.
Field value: 90; mL
